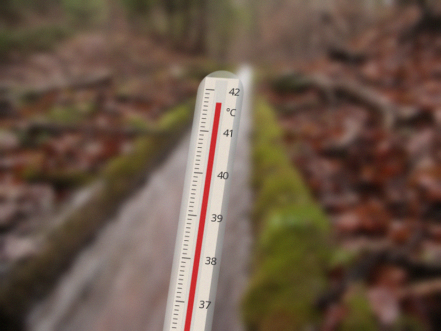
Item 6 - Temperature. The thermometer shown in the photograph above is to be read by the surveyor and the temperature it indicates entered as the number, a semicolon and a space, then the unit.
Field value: 41.7; °C
